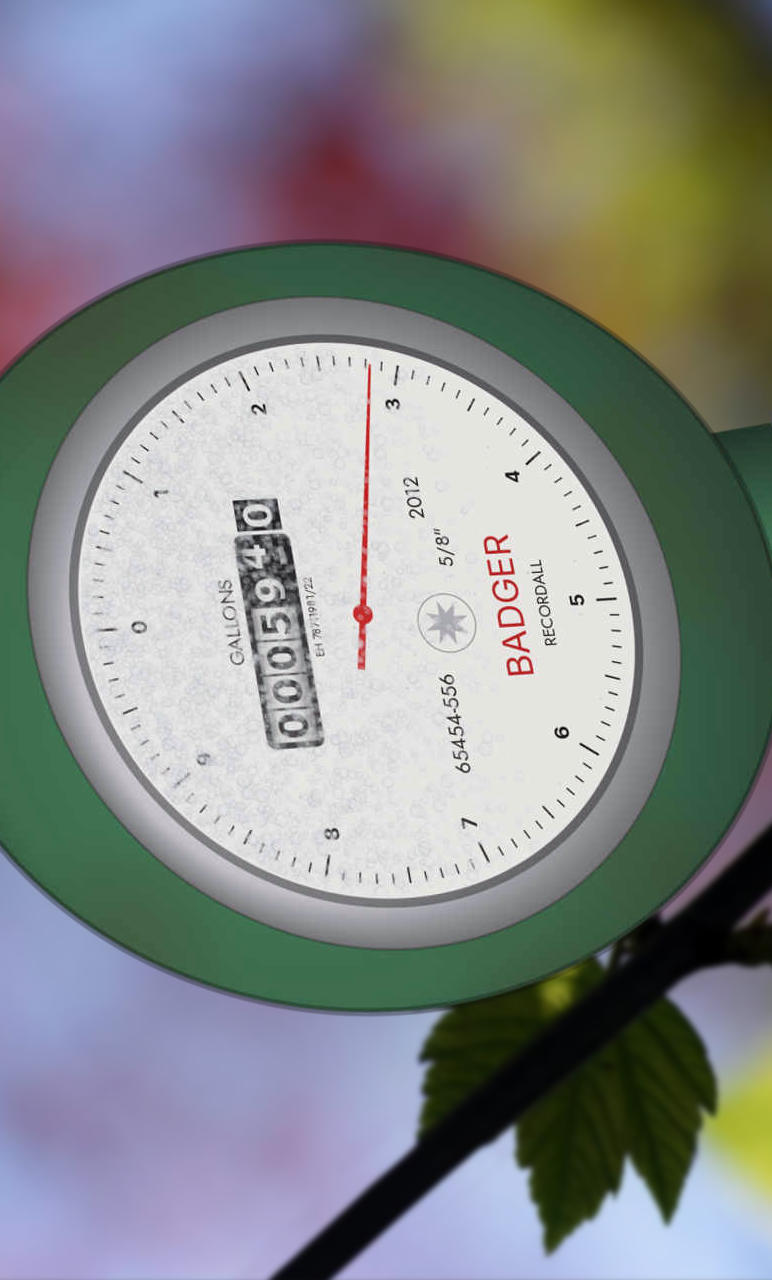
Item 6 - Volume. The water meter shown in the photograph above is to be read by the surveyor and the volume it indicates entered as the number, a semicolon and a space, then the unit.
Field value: 5942.8; gal
